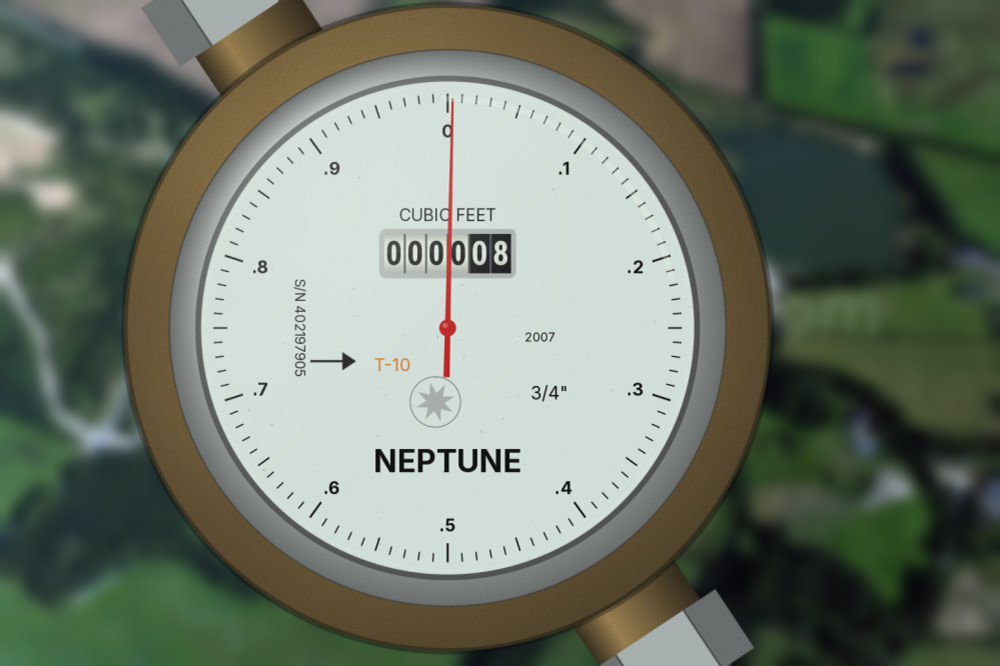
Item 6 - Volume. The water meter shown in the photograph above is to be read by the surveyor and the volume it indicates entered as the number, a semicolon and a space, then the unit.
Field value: 8.00; ft³
